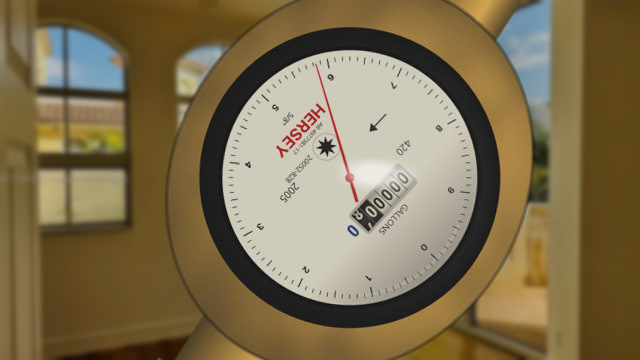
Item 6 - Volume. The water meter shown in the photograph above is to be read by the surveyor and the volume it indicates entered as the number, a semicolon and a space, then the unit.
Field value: 75.8; gal
